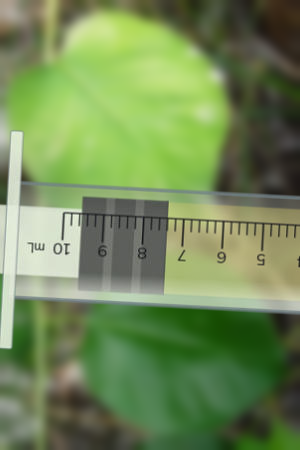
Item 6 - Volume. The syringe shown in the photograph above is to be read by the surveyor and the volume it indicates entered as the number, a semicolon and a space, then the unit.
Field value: 7.4; mL
